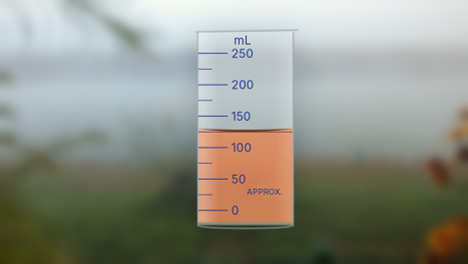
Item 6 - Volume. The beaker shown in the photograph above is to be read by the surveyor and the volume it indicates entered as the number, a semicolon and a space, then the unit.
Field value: 125; mL
